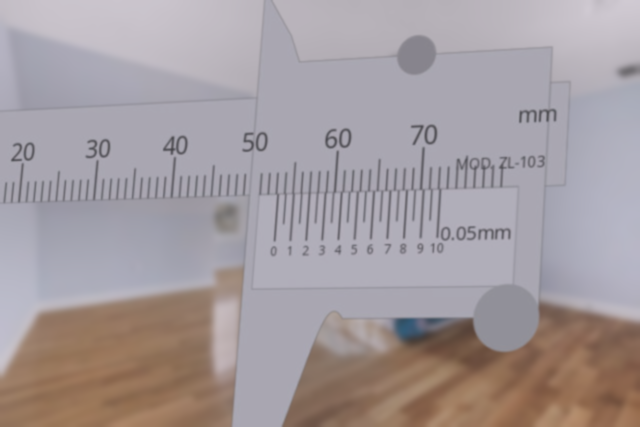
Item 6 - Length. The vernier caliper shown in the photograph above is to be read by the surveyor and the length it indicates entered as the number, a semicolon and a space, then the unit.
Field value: 53.2; mm
